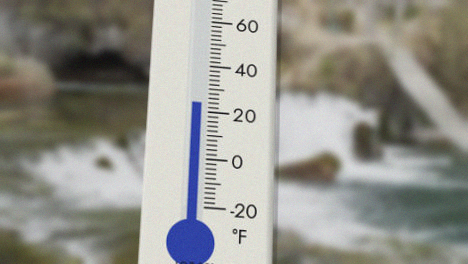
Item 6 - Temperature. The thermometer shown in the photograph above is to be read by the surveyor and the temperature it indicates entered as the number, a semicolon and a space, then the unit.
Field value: 24; °F
